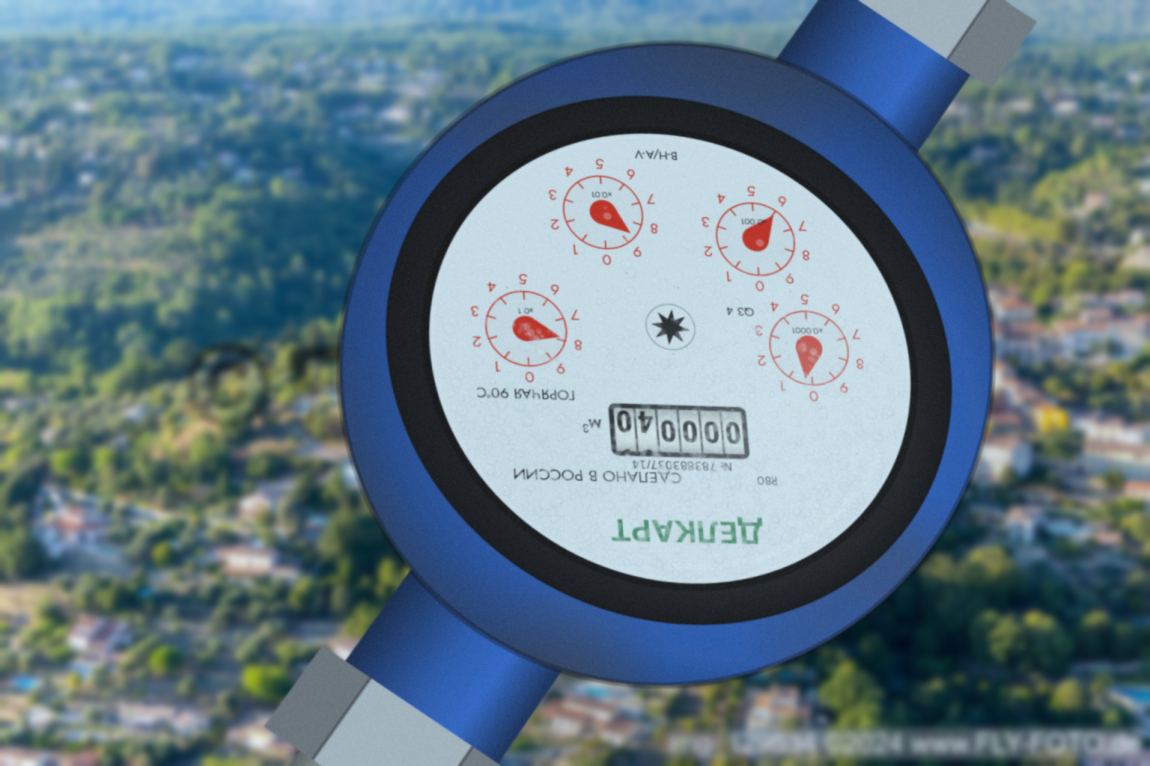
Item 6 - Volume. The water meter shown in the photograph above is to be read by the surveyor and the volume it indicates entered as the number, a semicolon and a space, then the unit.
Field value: 39.7860; m³
